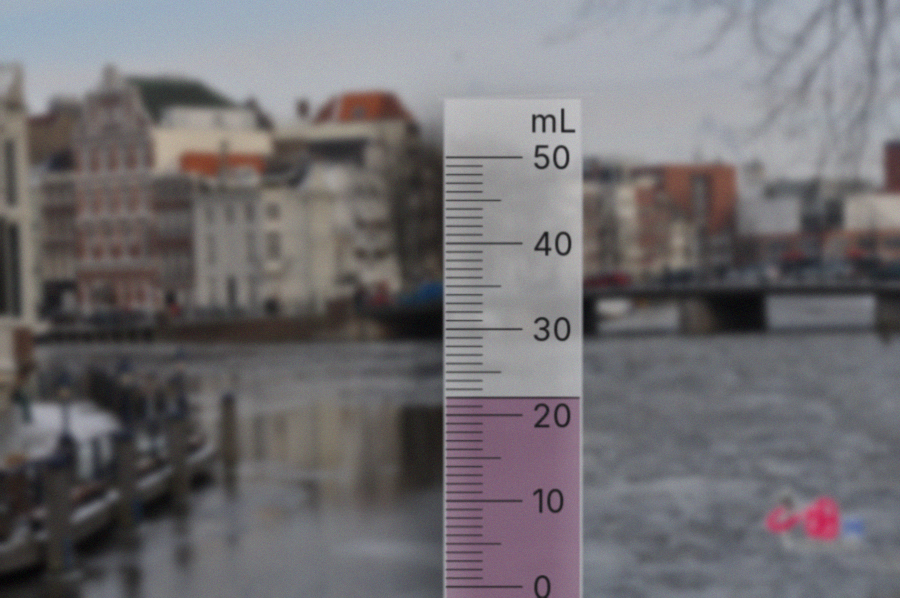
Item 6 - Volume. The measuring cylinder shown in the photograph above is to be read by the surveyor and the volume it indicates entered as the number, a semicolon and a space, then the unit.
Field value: 22; mL
